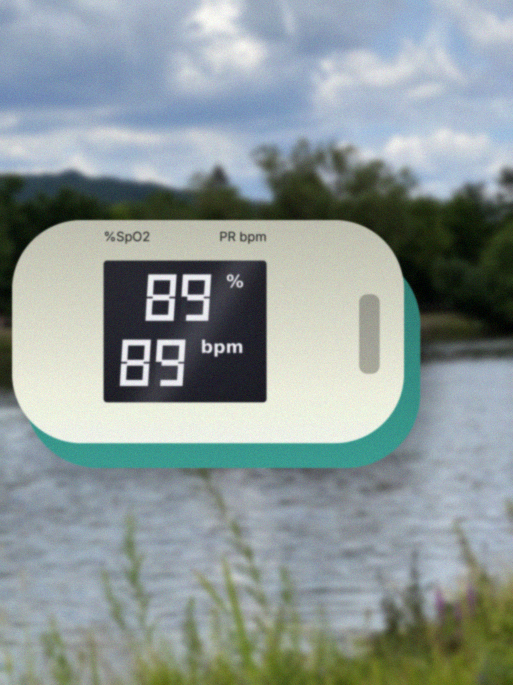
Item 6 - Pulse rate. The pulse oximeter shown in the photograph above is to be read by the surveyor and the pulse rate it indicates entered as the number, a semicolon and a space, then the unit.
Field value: 89; bpm
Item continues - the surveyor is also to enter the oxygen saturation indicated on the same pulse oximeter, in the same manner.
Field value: 89; %
